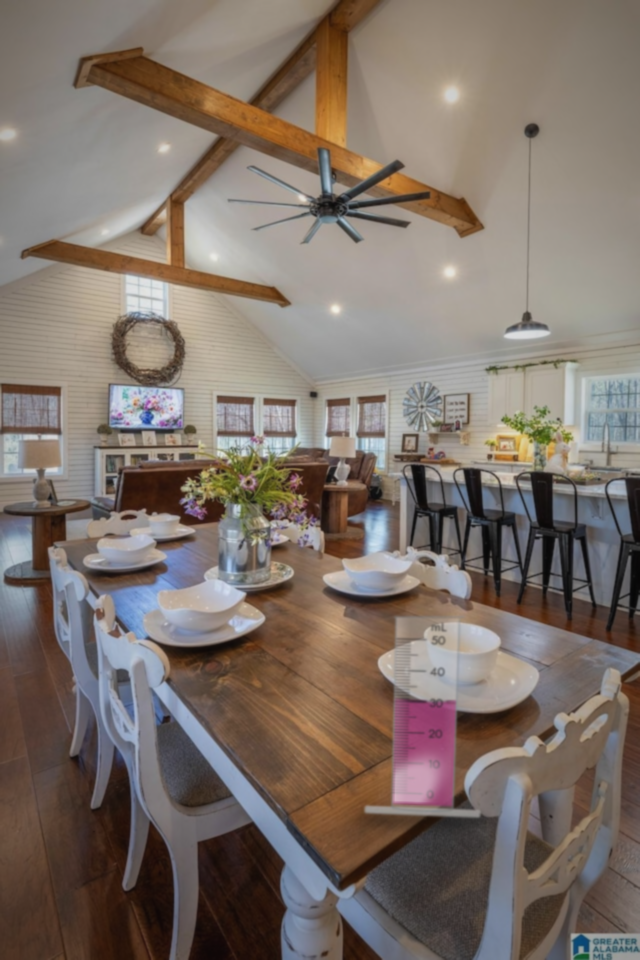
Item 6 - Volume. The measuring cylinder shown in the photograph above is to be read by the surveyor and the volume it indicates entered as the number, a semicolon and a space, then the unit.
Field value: 30; mL
